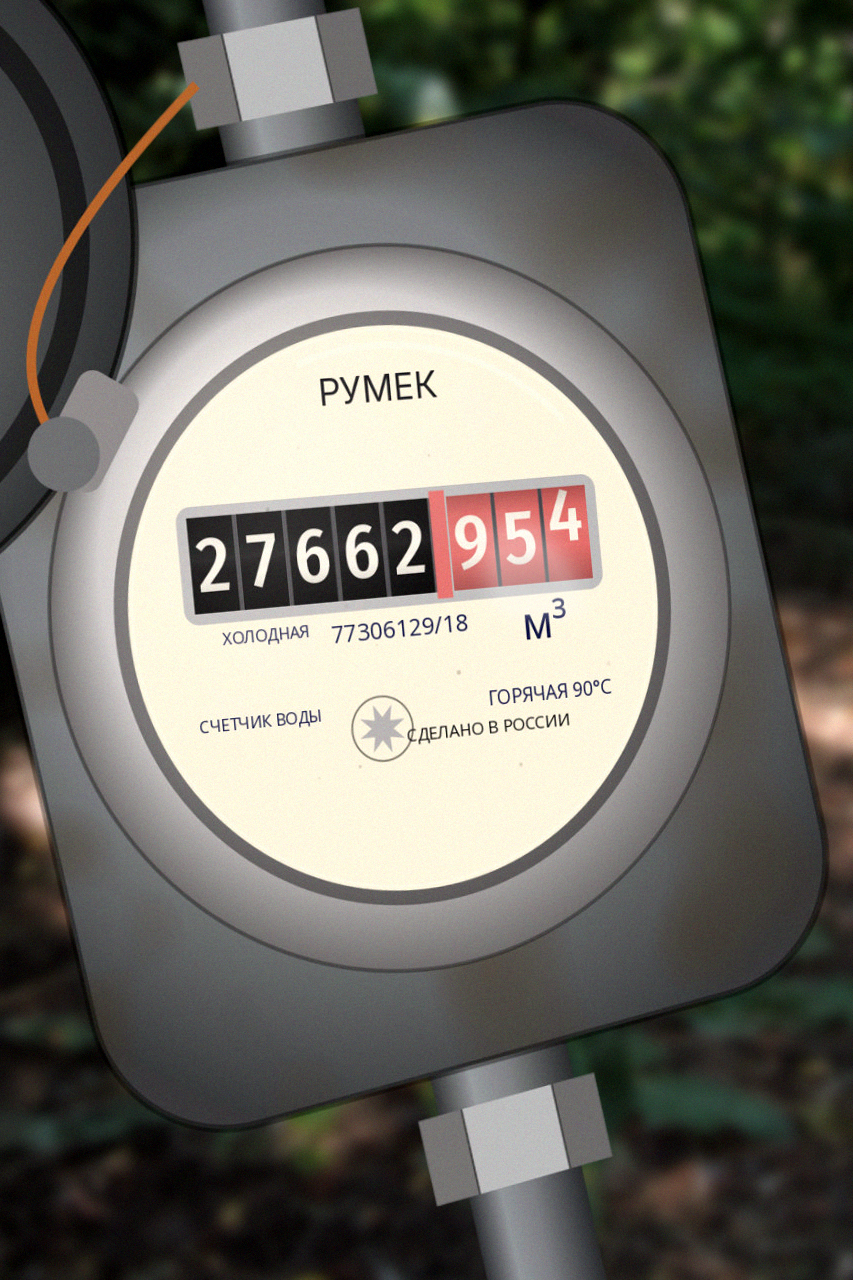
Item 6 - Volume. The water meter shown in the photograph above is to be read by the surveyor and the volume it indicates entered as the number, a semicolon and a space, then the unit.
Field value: 27662.954; m³
